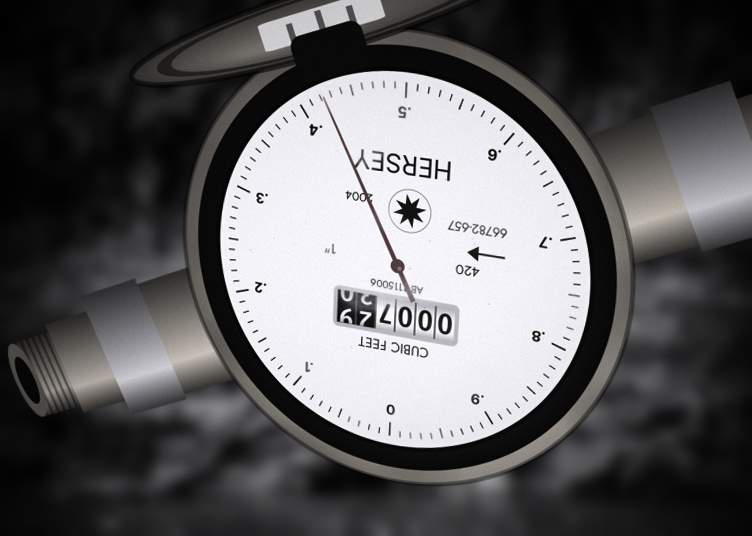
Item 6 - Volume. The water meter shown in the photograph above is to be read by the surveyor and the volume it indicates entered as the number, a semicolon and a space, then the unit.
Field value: 729.42; ft³
